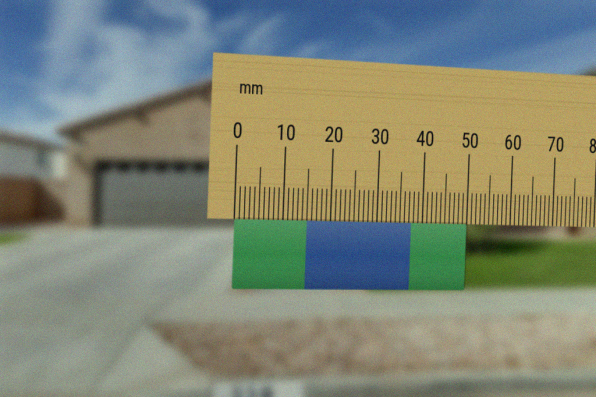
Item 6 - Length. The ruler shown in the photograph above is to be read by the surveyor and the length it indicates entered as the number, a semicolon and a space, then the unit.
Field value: 50; mm
